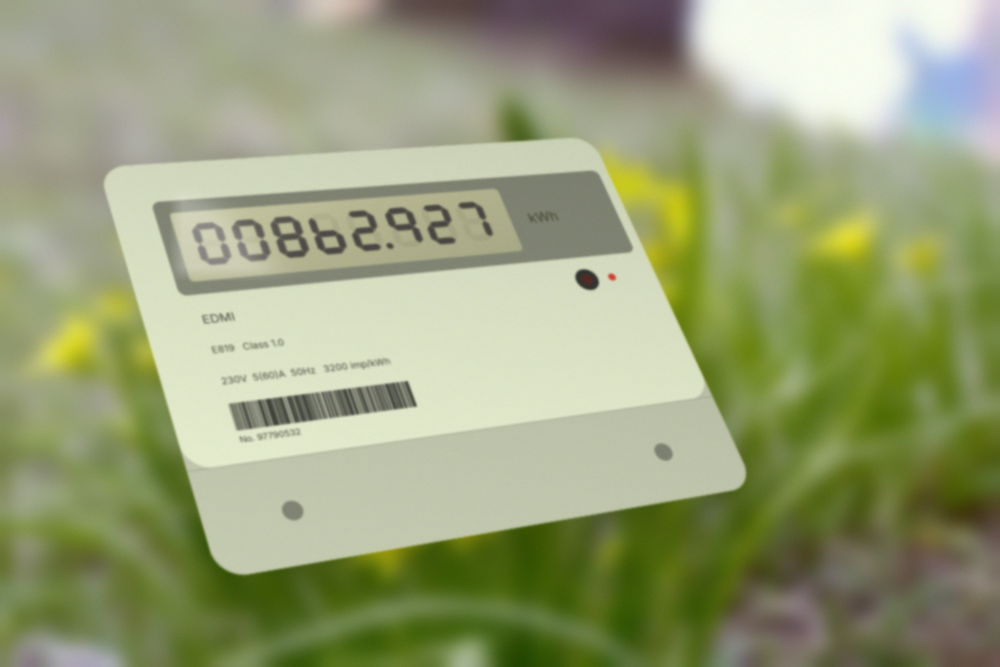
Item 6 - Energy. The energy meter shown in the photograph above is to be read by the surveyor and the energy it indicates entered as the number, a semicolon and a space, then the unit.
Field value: 862.927; kWh
